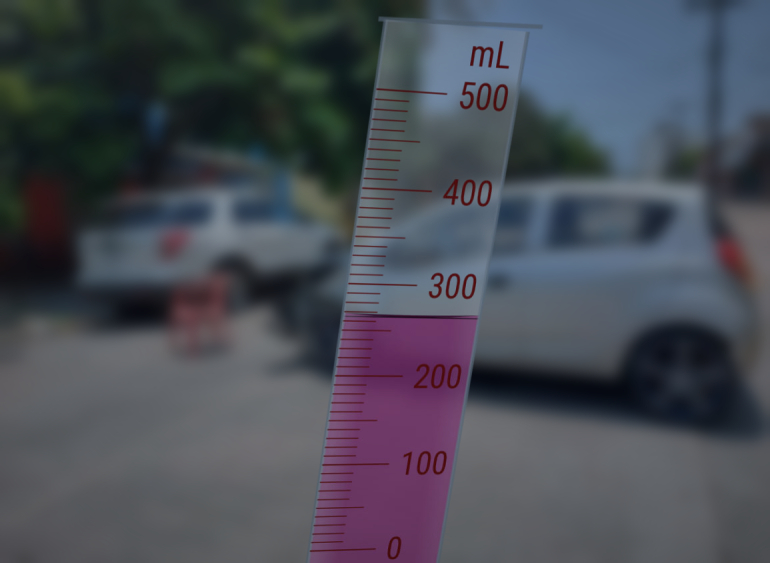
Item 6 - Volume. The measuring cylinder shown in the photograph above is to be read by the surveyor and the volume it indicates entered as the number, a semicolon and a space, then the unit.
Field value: 265; mL
